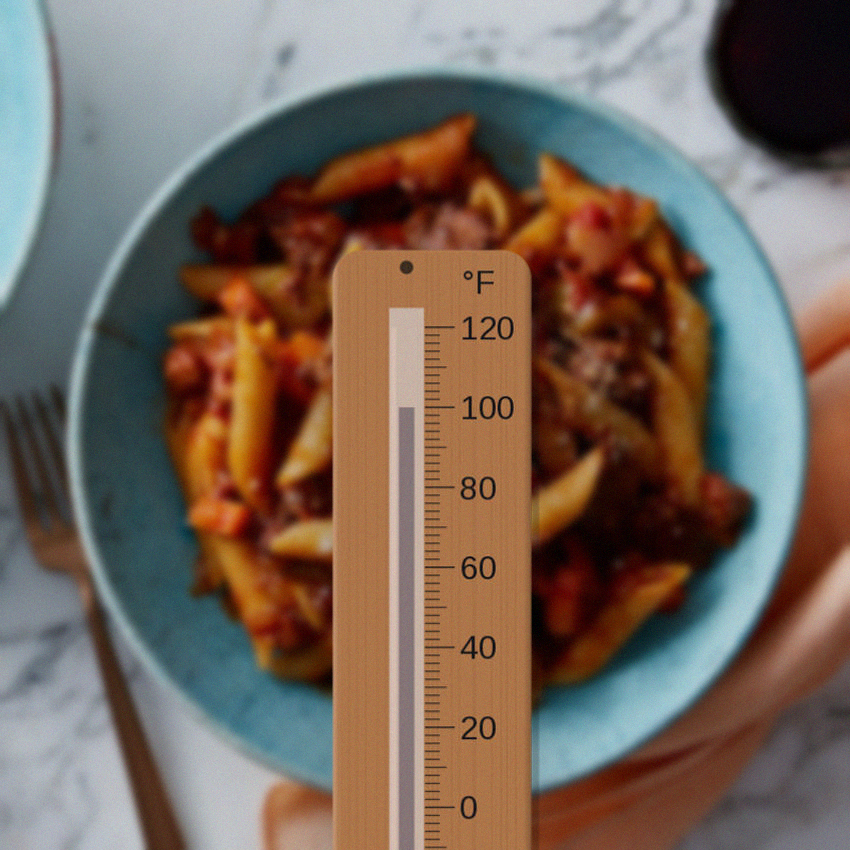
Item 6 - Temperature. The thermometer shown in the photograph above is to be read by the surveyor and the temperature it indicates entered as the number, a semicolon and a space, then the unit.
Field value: 100; °F
